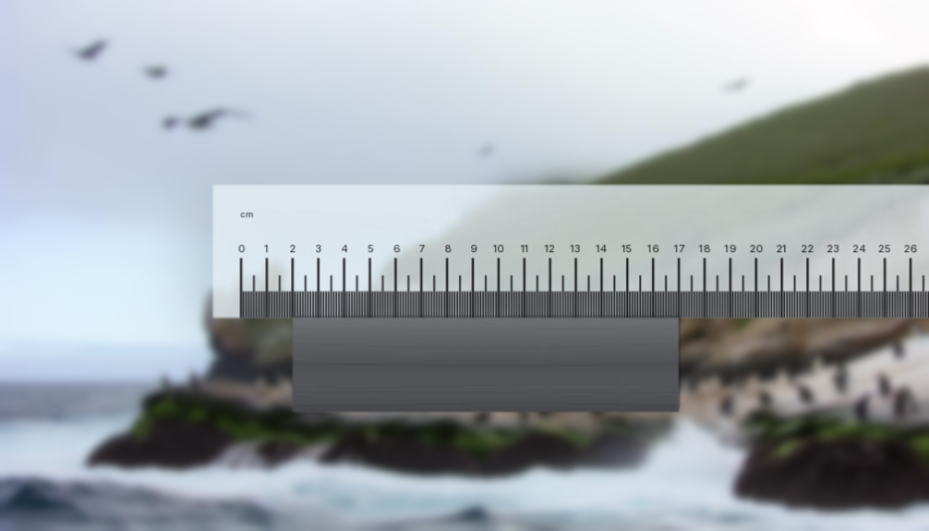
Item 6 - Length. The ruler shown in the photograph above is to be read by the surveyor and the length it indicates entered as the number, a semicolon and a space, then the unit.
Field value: 15; cm
